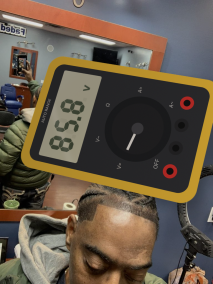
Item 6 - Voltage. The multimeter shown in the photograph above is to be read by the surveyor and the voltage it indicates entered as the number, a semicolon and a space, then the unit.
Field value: 85.8; V
